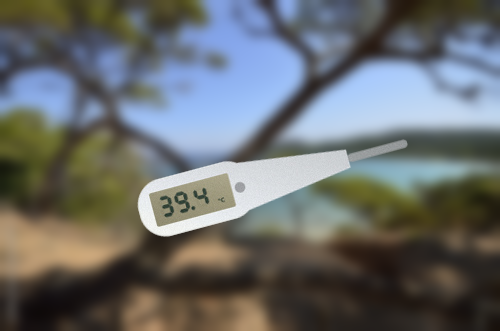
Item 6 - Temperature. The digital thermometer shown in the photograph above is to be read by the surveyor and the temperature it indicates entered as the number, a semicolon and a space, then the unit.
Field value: 39.4; °C
